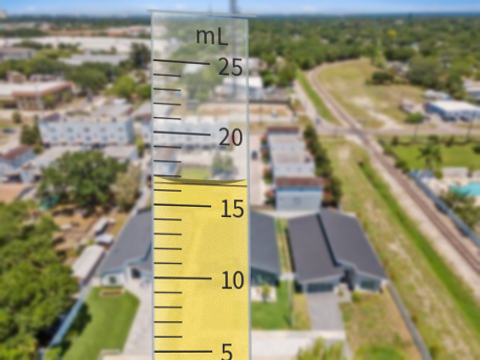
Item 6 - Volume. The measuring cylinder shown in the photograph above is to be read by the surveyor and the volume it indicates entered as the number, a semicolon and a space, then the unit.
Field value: 16.5; mL
